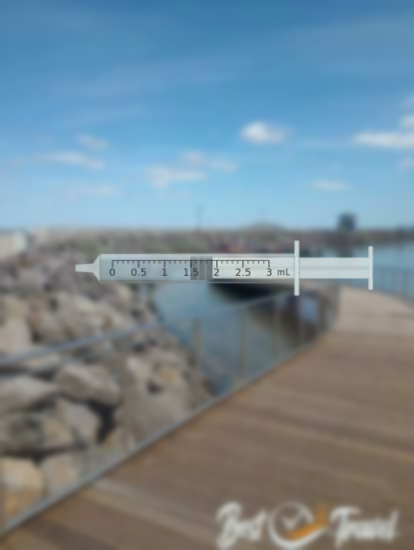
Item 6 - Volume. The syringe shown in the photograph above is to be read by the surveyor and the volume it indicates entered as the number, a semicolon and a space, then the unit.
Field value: 1.5; mL
